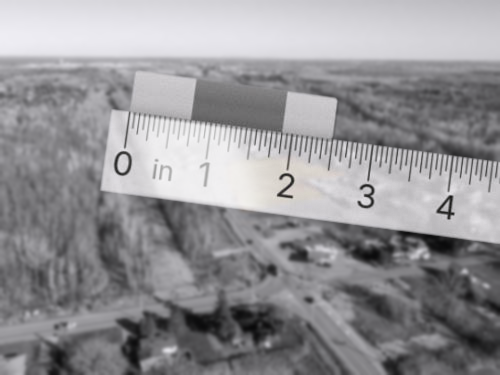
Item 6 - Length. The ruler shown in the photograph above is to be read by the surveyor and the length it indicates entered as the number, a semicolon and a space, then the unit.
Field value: 2.5; in
